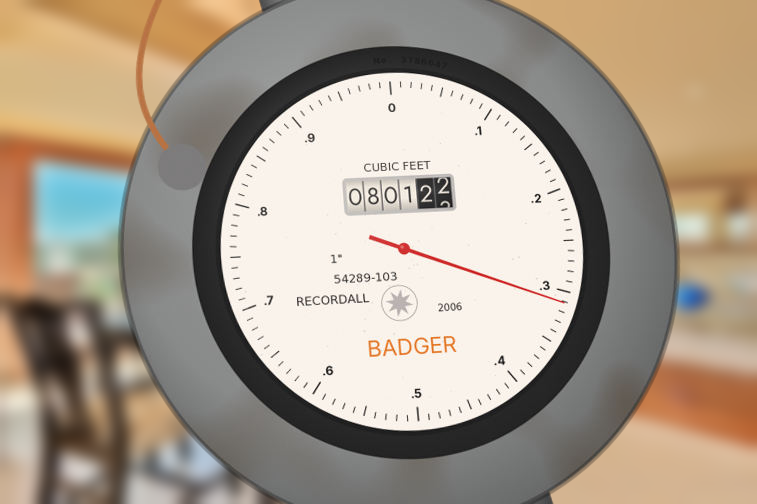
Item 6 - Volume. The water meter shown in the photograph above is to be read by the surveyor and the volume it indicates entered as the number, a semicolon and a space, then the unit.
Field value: 80122.31; ft³
